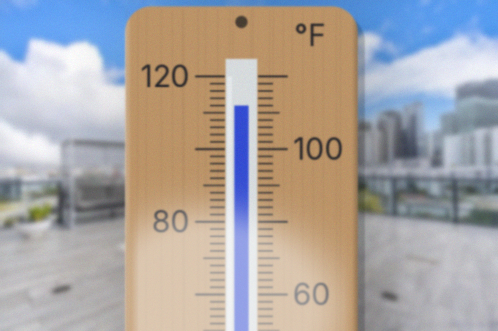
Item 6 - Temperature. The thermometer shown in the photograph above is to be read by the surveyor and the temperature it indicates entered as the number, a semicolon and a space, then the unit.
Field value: 112; °F
